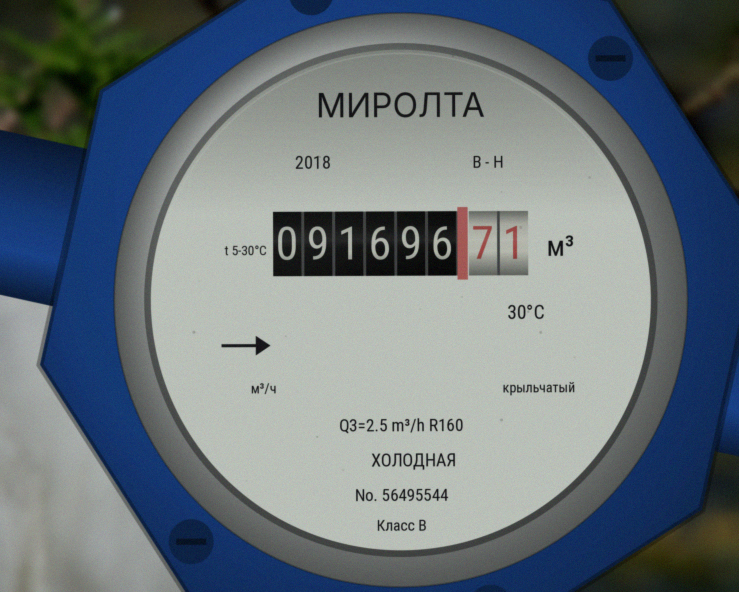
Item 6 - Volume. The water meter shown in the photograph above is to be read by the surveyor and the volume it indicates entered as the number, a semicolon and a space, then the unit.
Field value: 91696.71; m³
